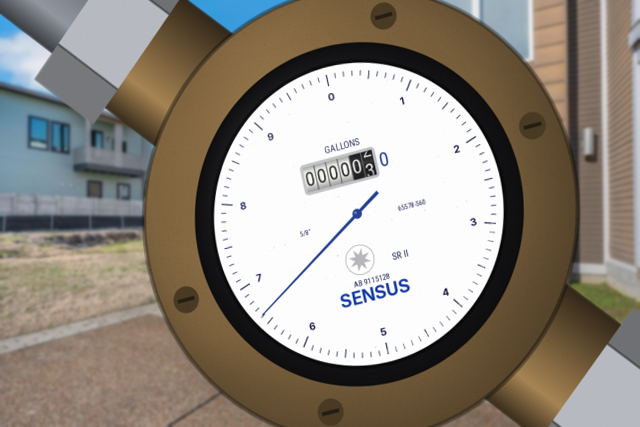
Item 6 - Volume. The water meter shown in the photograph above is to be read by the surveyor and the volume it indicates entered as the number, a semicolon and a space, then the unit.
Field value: 26.6; gal
